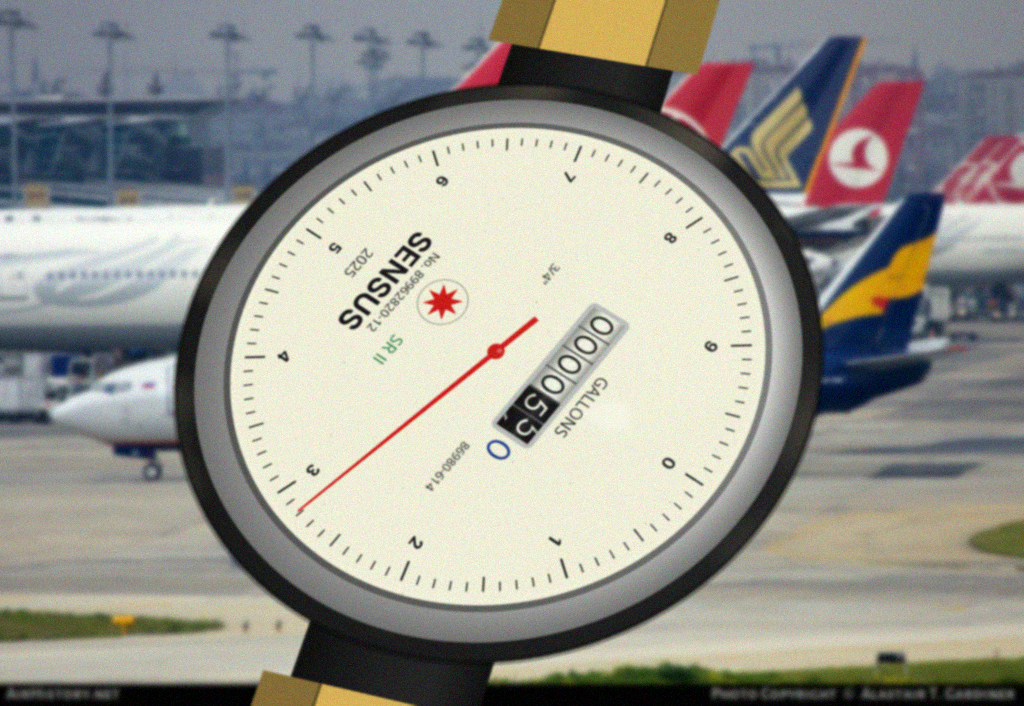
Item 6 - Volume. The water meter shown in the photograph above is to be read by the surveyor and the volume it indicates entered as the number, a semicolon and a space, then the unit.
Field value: 552.8; gal
